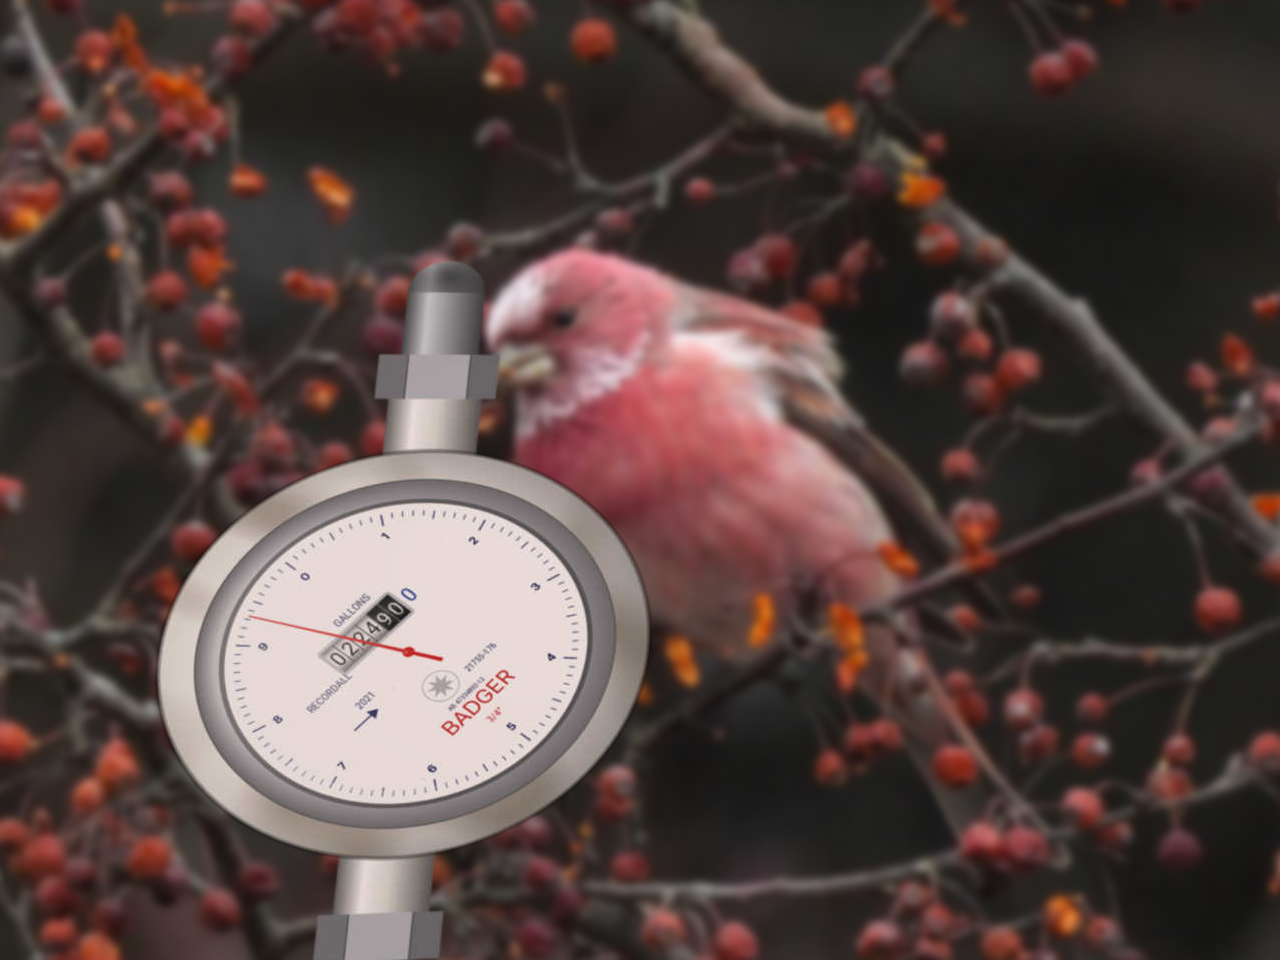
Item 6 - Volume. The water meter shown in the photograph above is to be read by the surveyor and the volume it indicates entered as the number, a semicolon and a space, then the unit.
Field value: 224899.3; gal
